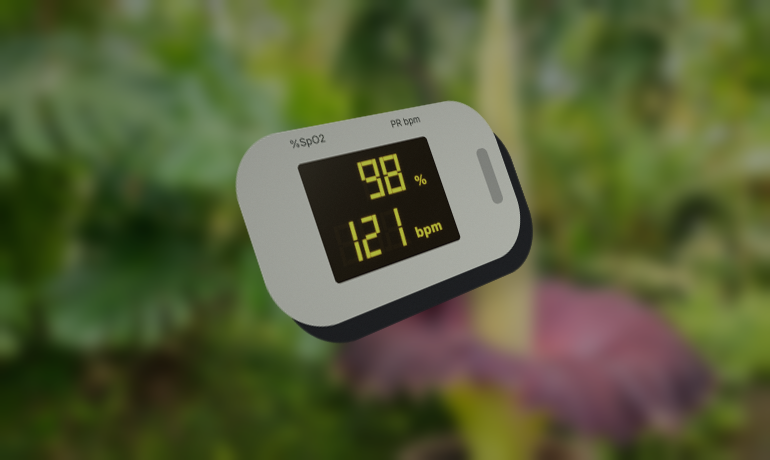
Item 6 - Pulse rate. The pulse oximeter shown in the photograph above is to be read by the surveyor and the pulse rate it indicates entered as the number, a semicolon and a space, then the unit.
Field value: 121; bpm
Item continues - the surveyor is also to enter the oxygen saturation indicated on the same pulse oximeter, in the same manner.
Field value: 98; %
